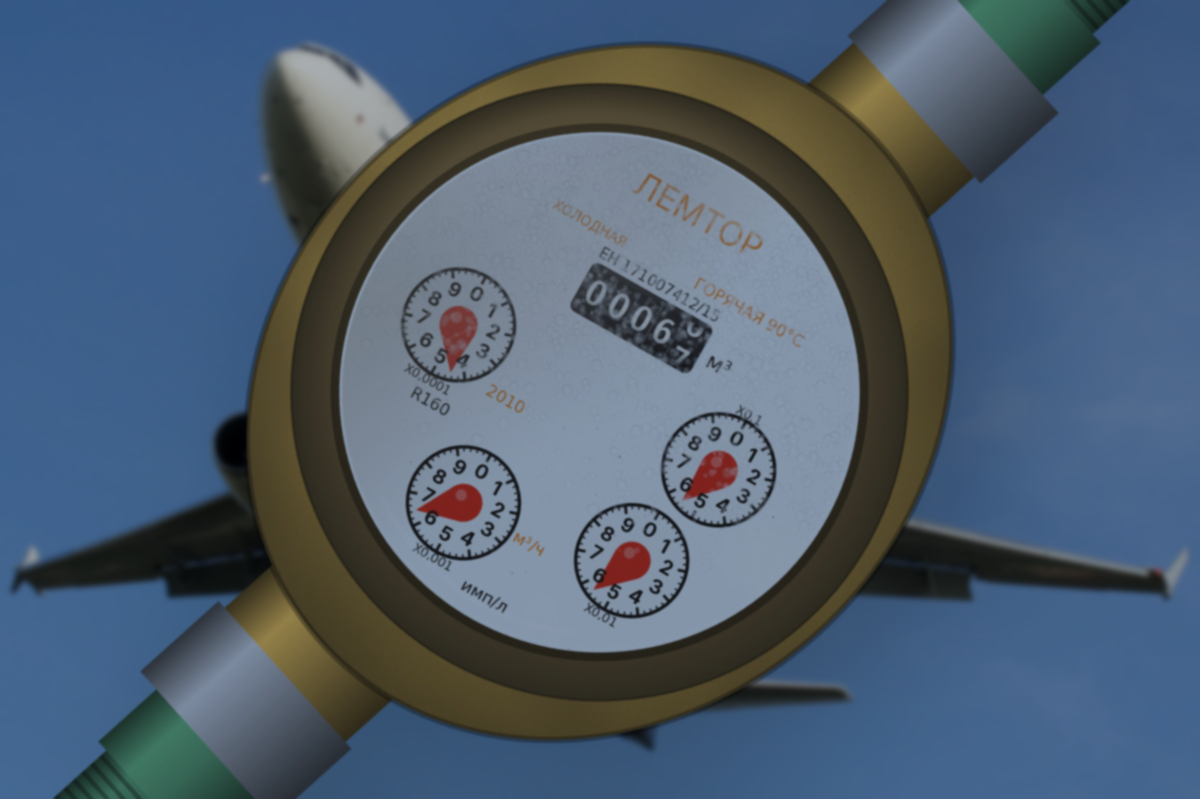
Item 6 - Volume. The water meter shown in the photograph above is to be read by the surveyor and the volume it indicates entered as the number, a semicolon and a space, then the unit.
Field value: 66.5564; m³
